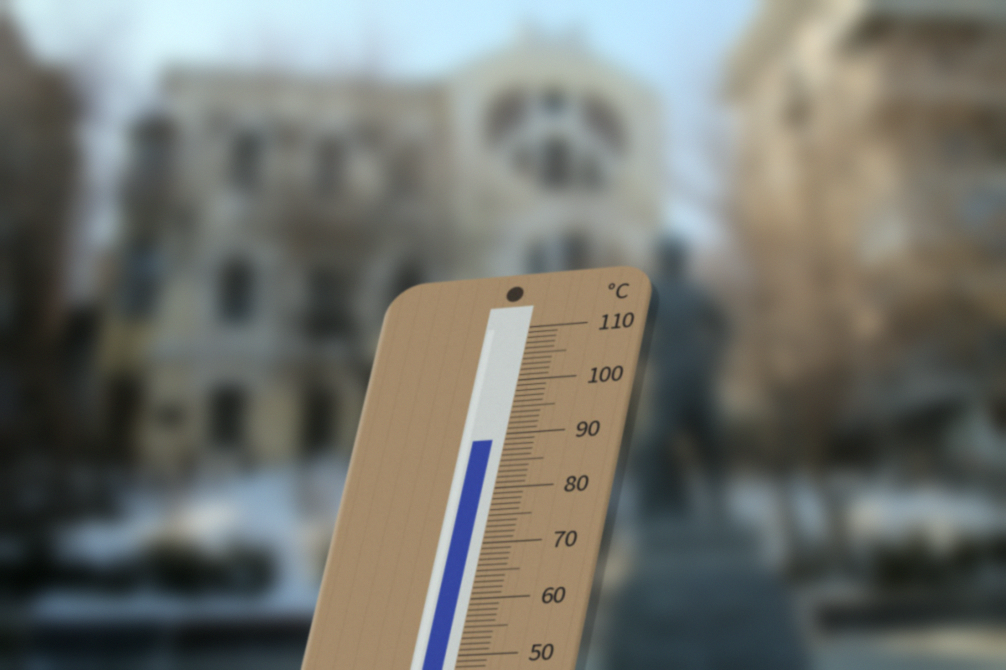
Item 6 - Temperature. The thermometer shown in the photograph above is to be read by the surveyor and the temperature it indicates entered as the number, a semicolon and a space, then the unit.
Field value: 89; °C
